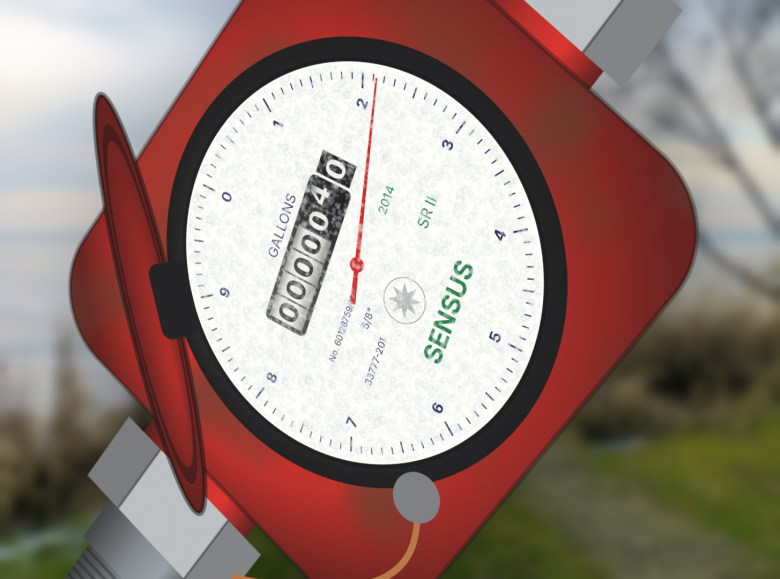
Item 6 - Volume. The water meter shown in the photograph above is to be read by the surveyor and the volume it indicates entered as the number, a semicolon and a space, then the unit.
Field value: 42.1; gal
